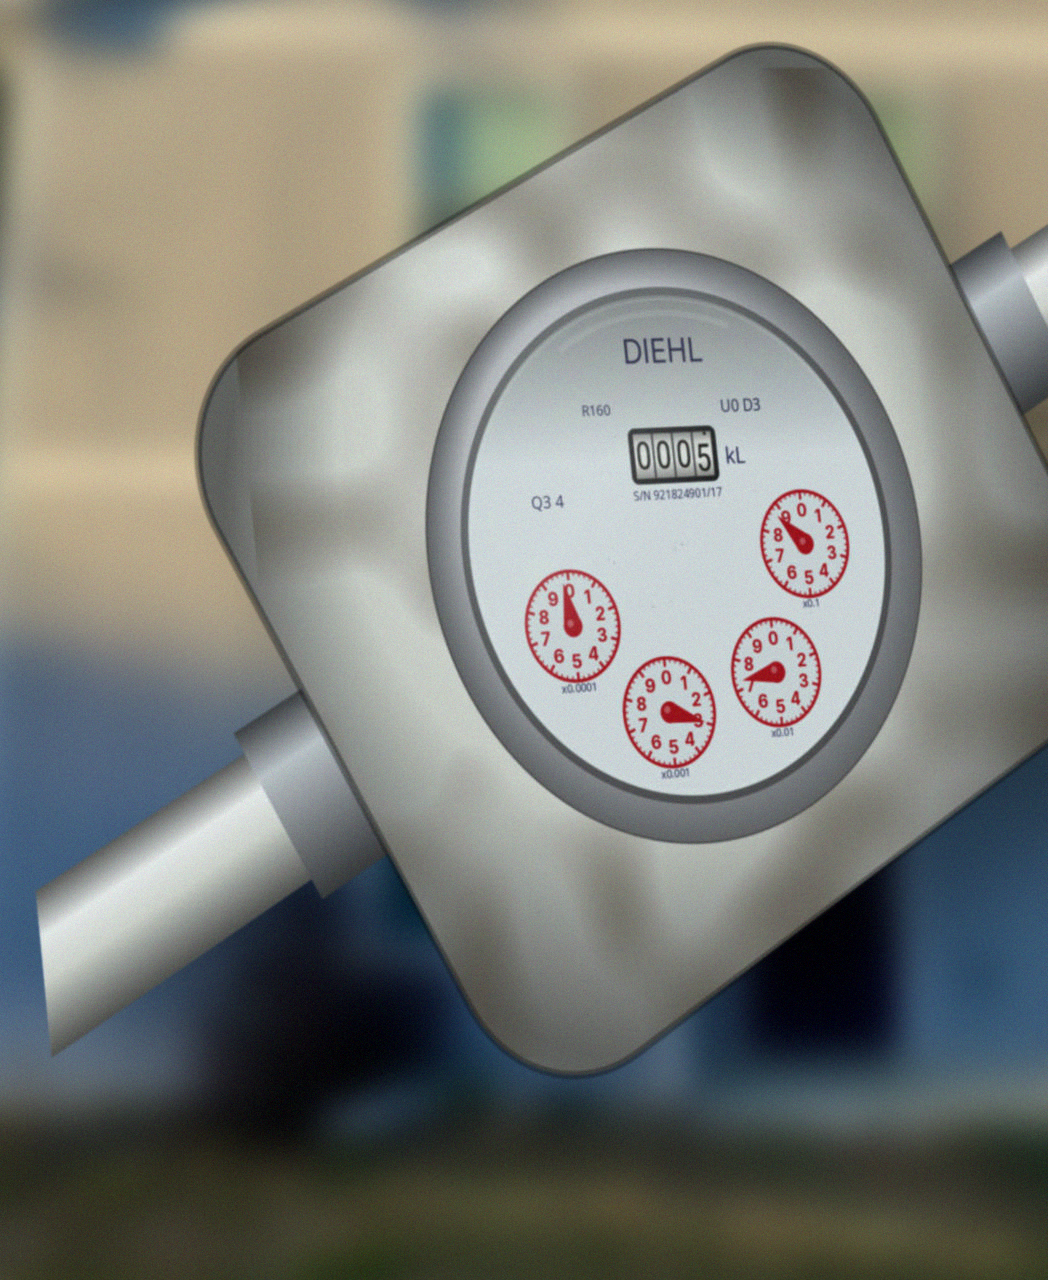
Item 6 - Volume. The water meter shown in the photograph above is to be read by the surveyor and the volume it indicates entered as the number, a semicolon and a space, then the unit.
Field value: 4.8729; kL
